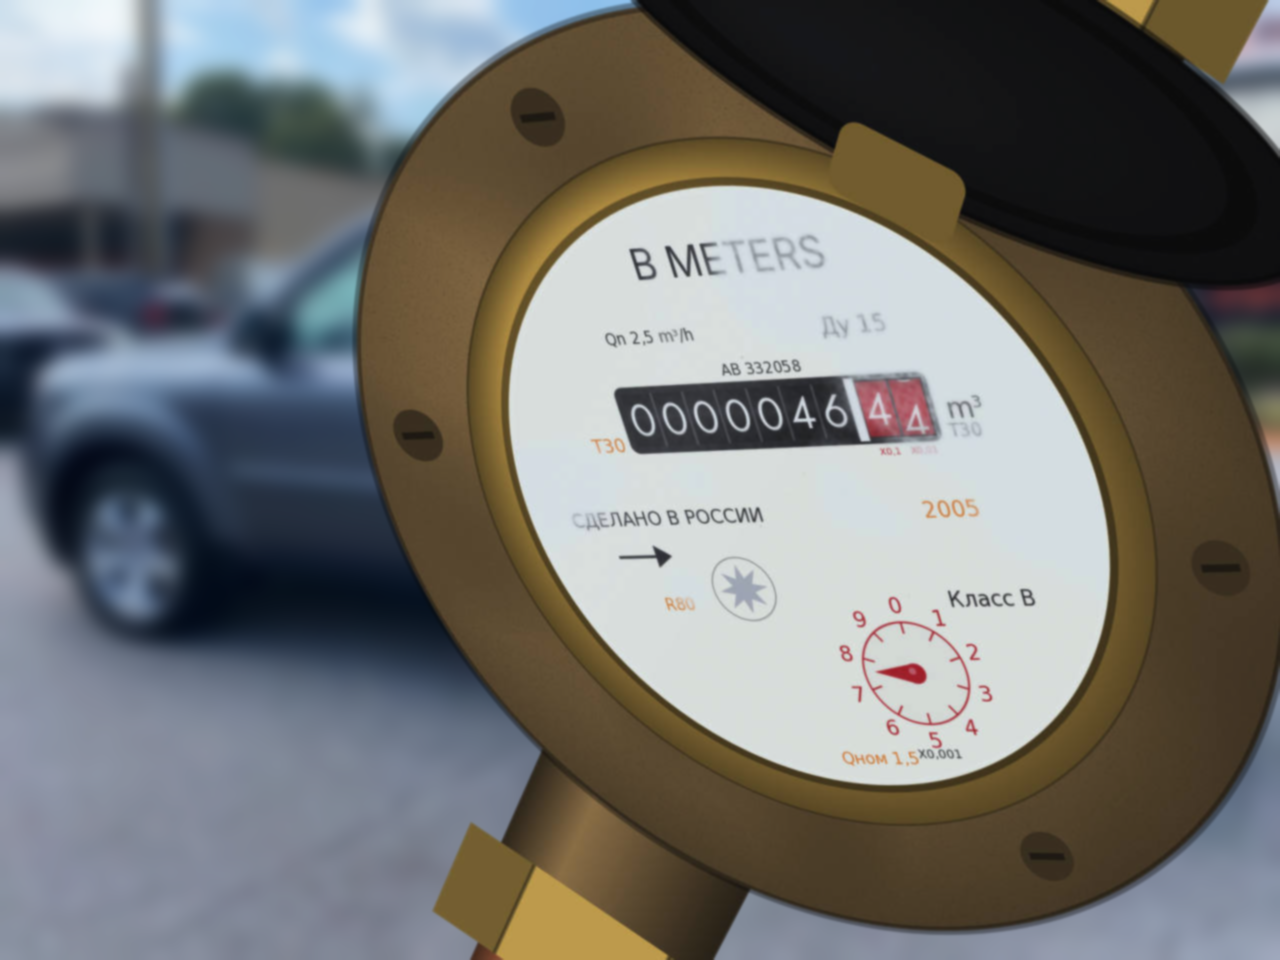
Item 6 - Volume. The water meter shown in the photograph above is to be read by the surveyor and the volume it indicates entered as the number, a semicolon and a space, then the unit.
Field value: 46.437; m³
